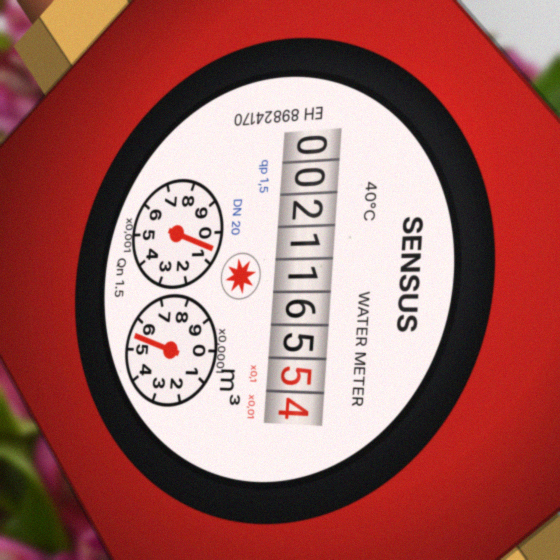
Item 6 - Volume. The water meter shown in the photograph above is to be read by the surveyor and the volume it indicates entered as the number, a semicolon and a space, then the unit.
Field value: 21165.5405; m³
